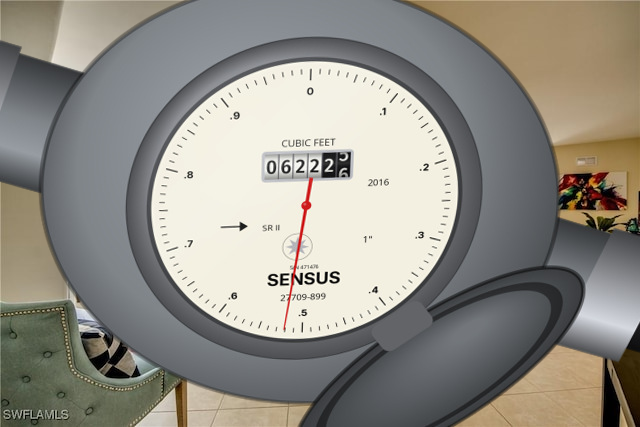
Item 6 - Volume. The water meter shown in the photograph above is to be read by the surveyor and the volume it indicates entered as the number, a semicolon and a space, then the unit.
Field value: 62225.52; ft³
